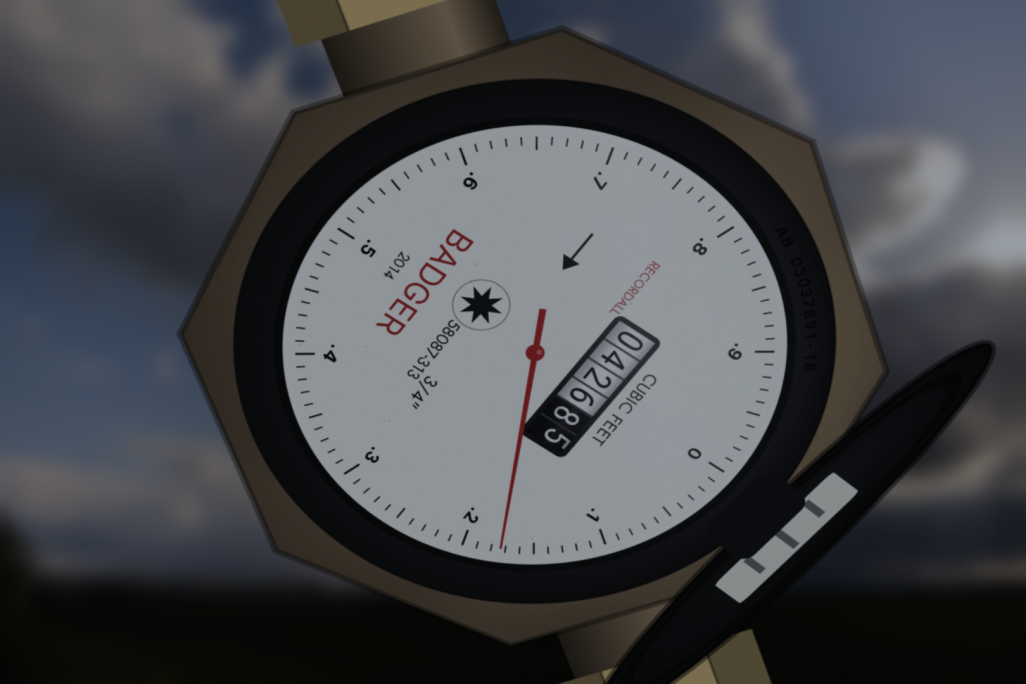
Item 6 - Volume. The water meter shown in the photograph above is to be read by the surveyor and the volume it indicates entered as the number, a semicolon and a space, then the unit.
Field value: 42685.17; ft³
